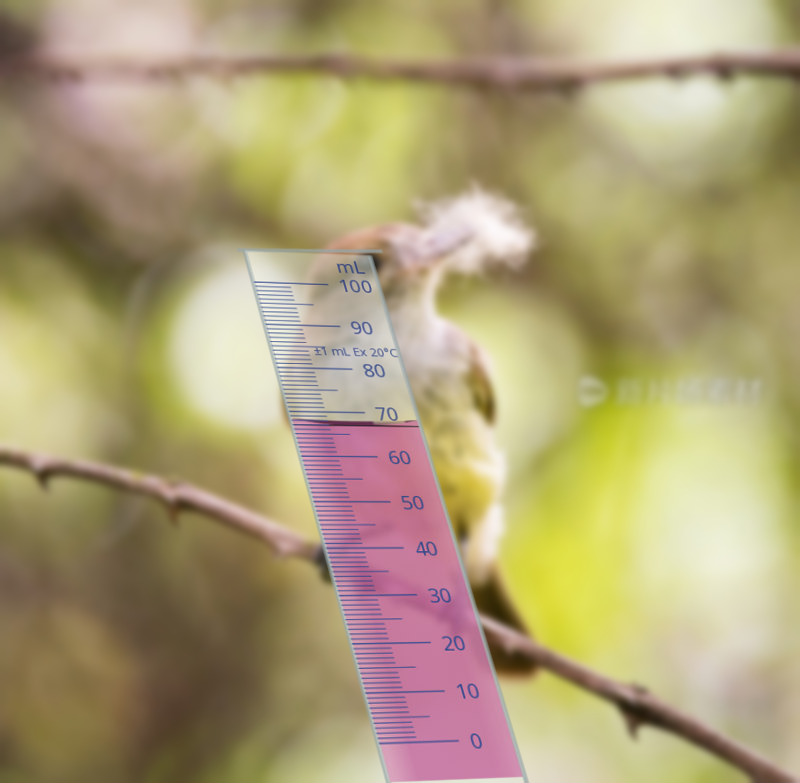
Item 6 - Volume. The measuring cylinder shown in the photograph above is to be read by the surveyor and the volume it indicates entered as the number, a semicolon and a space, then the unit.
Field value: 67; mL
